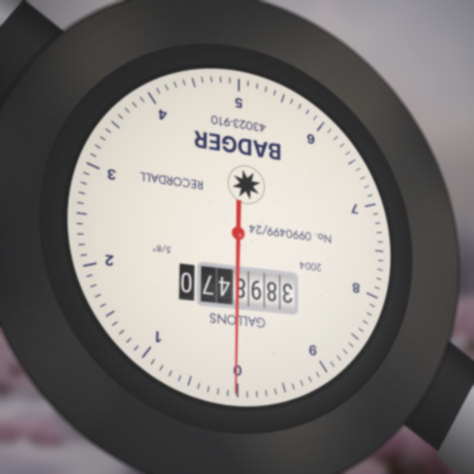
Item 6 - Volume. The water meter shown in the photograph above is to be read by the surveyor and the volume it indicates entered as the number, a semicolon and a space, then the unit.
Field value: 3898470.0; gal
